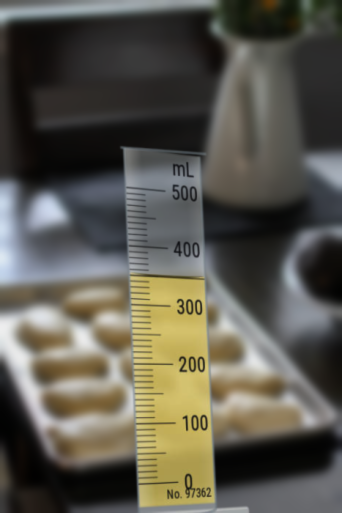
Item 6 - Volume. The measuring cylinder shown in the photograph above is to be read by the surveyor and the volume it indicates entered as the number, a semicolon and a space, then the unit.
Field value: 350; mL
